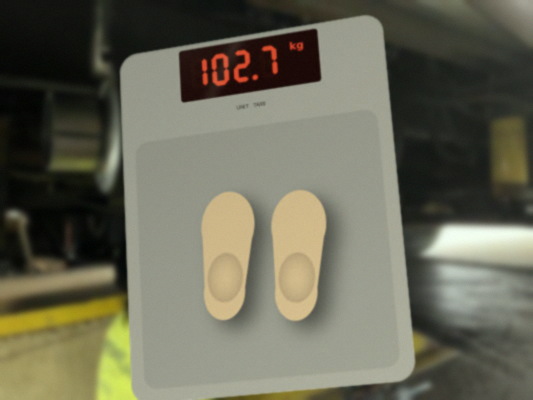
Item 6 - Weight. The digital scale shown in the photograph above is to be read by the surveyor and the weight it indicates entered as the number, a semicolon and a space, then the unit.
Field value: 102.7; kg
